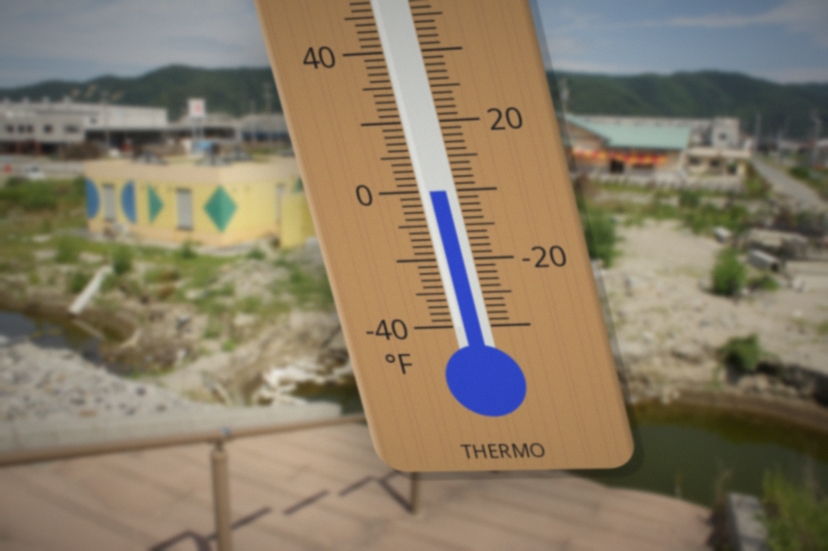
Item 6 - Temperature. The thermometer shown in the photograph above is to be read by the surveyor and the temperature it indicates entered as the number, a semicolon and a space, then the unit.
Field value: 0; °F
